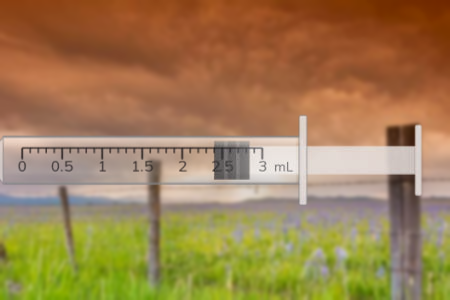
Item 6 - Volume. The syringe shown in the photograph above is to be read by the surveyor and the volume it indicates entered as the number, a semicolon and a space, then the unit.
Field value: 2.4; mL
